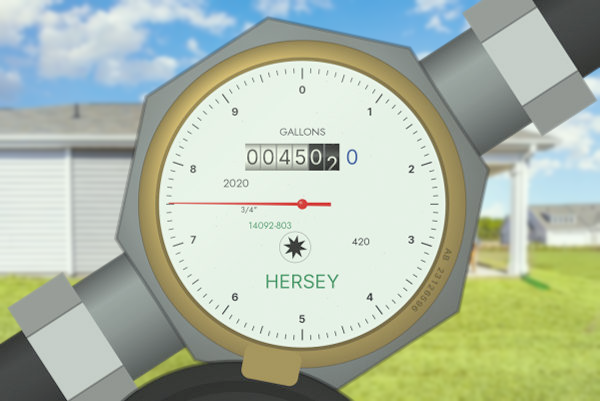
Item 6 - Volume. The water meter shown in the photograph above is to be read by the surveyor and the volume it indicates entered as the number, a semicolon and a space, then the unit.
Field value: 45017.5; gal
